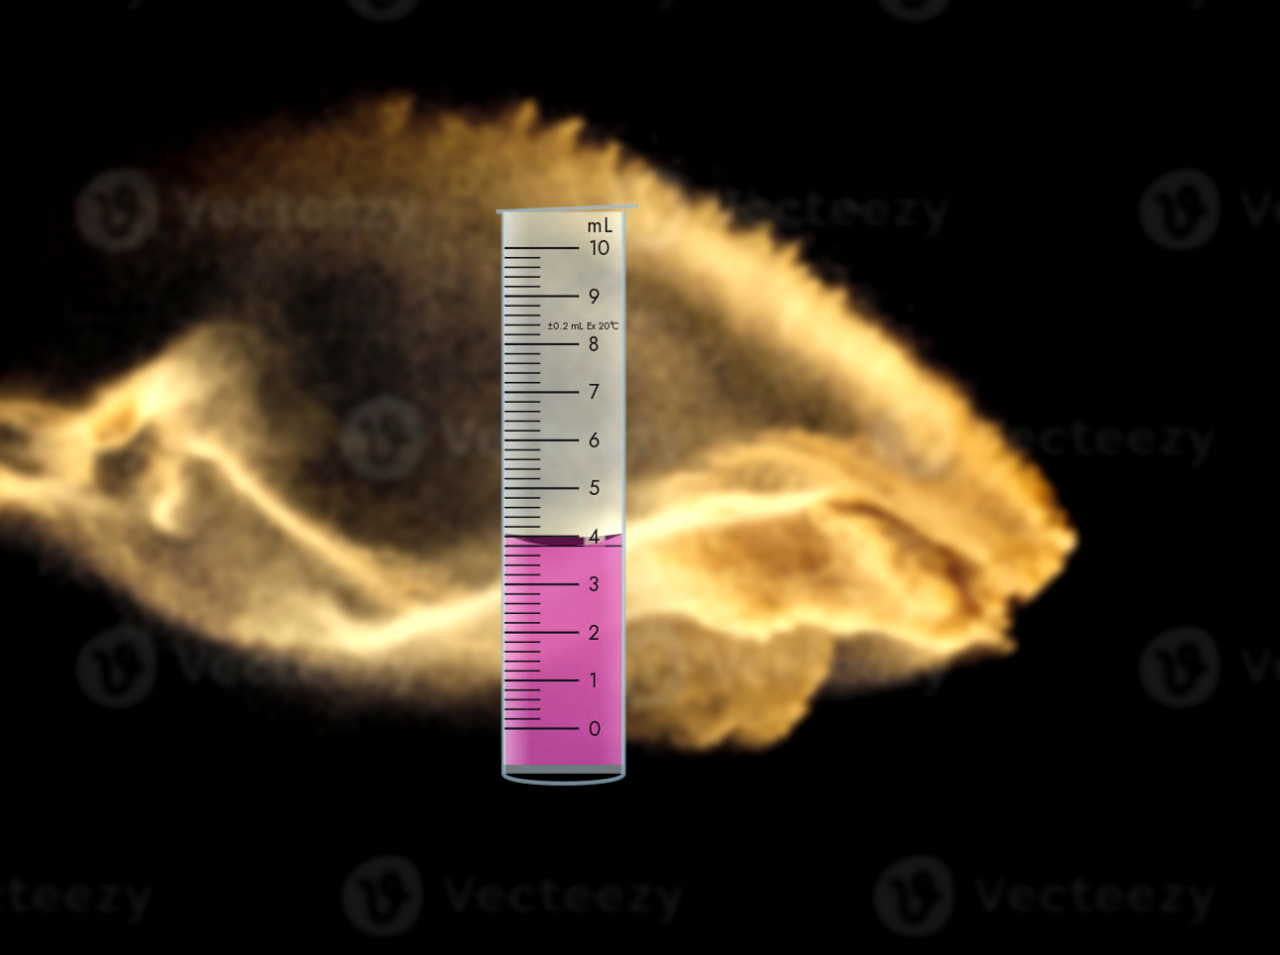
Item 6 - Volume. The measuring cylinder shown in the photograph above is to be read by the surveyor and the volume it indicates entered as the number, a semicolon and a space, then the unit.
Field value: 3.8; mL
